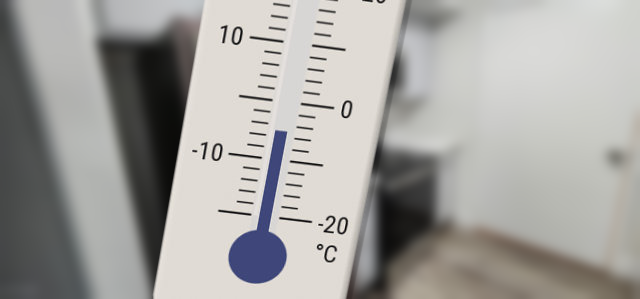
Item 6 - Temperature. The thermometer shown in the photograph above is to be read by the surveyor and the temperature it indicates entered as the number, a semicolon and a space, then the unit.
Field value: -5; °C
